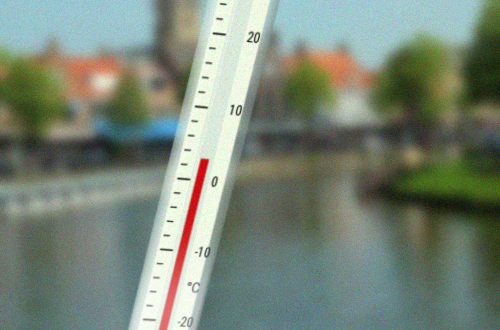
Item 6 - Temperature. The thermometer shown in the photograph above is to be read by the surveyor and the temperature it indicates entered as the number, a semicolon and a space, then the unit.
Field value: 3; °C
